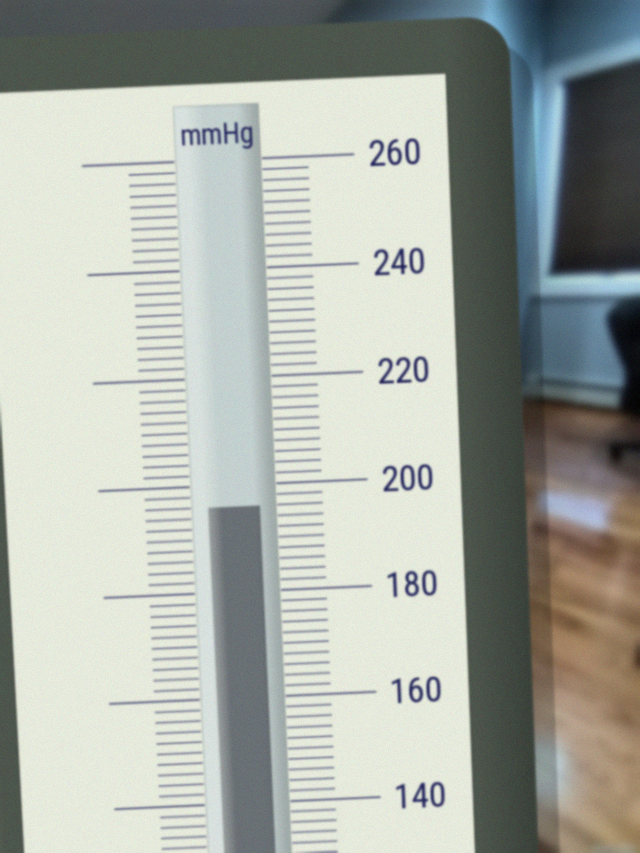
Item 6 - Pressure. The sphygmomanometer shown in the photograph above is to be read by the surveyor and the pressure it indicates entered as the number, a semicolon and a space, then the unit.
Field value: 196; mmHg
